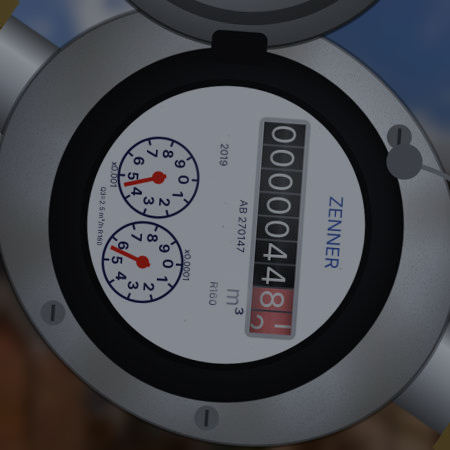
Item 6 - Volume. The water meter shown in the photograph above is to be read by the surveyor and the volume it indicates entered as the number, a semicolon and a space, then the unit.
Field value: 44.8145; m³
